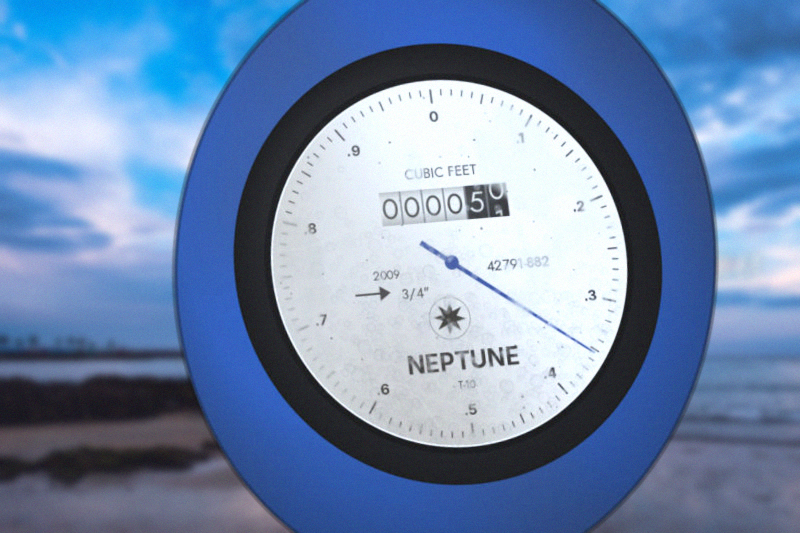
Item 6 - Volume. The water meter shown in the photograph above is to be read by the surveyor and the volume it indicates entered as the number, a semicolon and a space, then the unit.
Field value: 50.35; ft³
